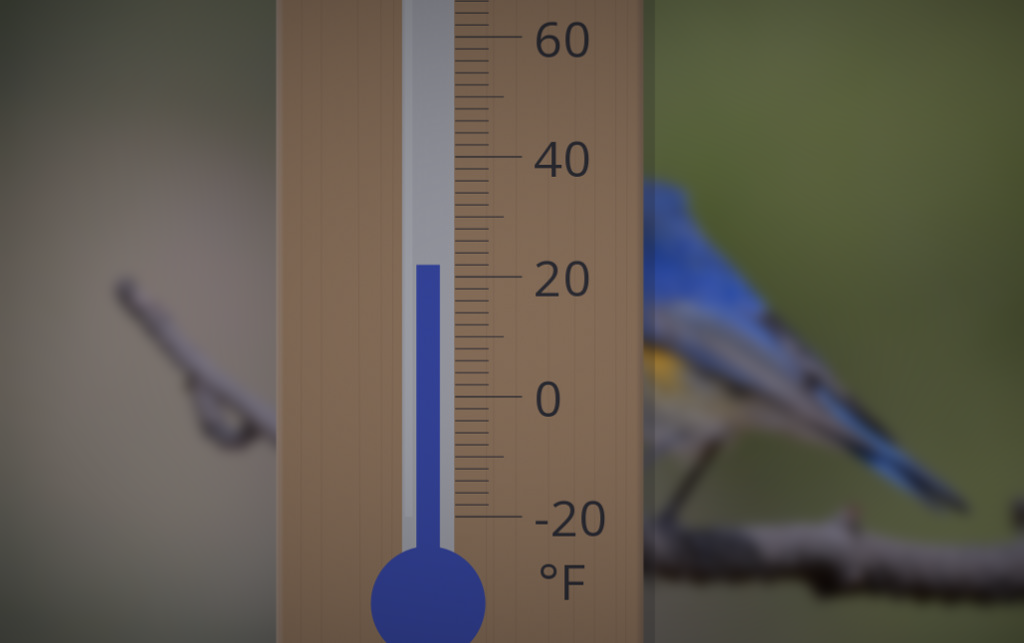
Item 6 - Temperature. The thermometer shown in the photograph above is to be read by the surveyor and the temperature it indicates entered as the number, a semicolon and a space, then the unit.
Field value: 22; °F
